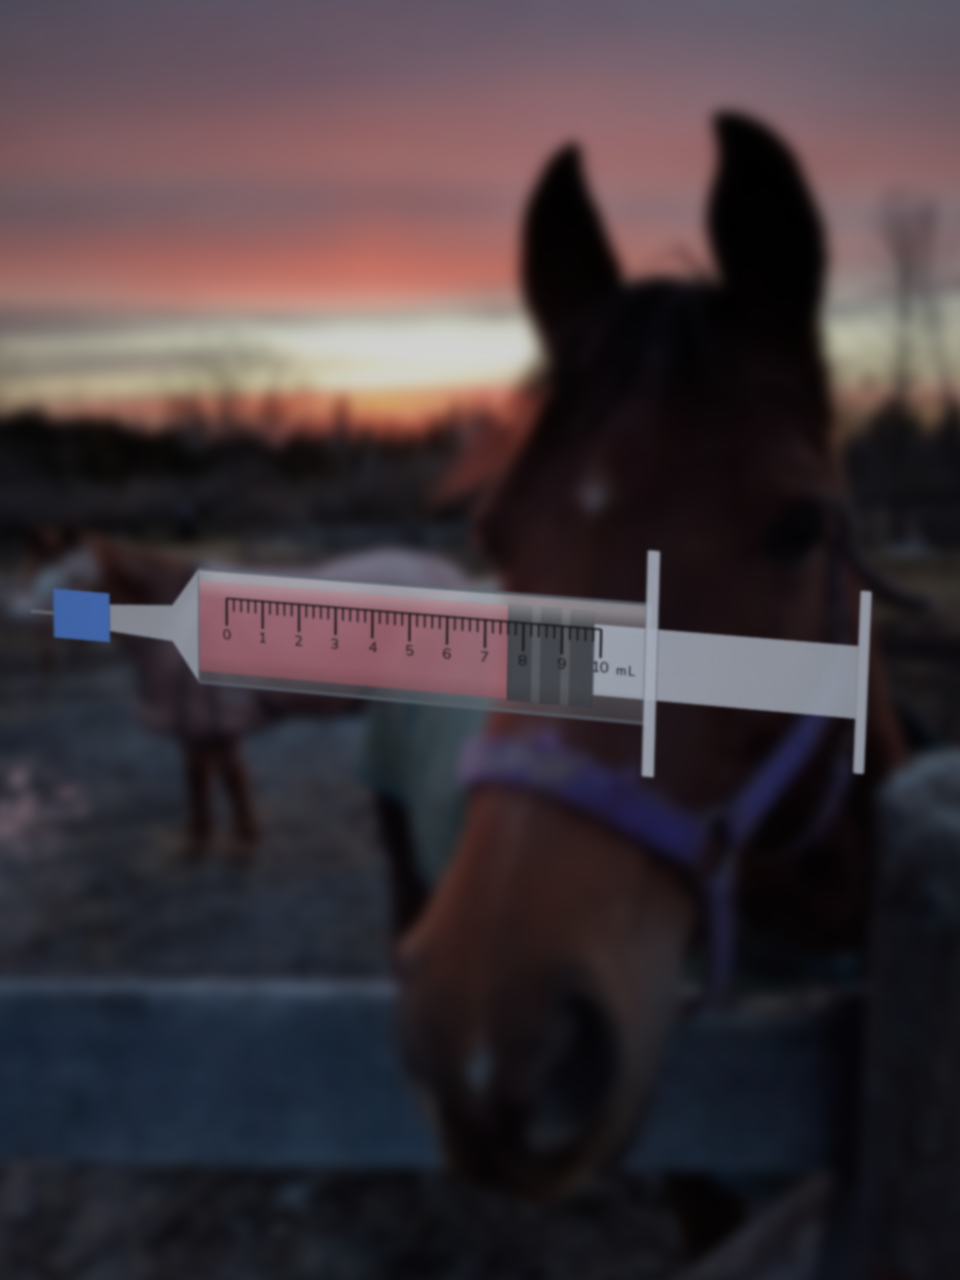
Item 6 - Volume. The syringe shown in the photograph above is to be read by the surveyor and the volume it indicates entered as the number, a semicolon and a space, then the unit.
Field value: 7.6; mL
